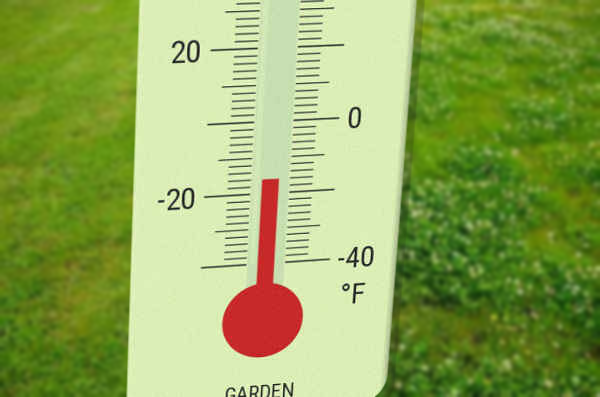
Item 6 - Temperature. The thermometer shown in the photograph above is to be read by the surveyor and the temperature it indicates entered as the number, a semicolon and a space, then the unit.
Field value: -16; °F
